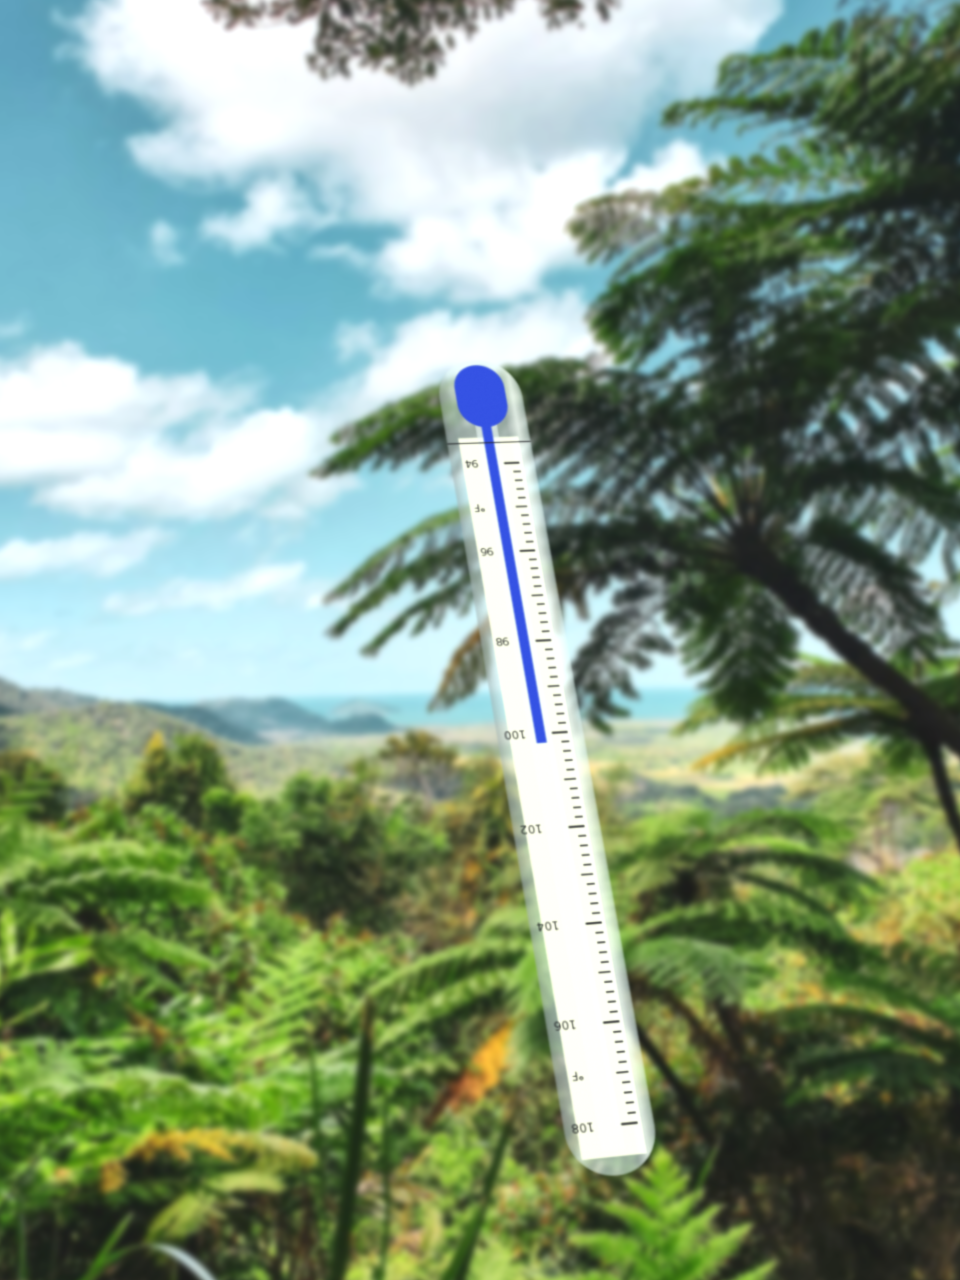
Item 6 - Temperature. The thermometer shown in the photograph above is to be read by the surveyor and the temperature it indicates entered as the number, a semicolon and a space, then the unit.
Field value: 100.2; °F
